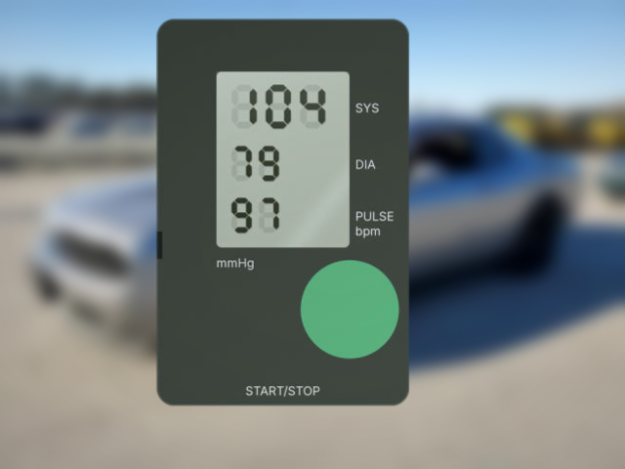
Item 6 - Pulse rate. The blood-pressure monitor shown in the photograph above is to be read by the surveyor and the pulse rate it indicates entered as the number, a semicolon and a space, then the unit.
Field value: 97; bpm
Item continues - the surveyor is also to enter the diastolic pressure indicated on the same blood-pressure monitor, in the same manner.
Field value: 79; mmHg
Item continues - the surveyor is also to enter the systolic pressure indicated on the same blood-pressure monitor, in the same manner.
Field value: 104; mmHg
